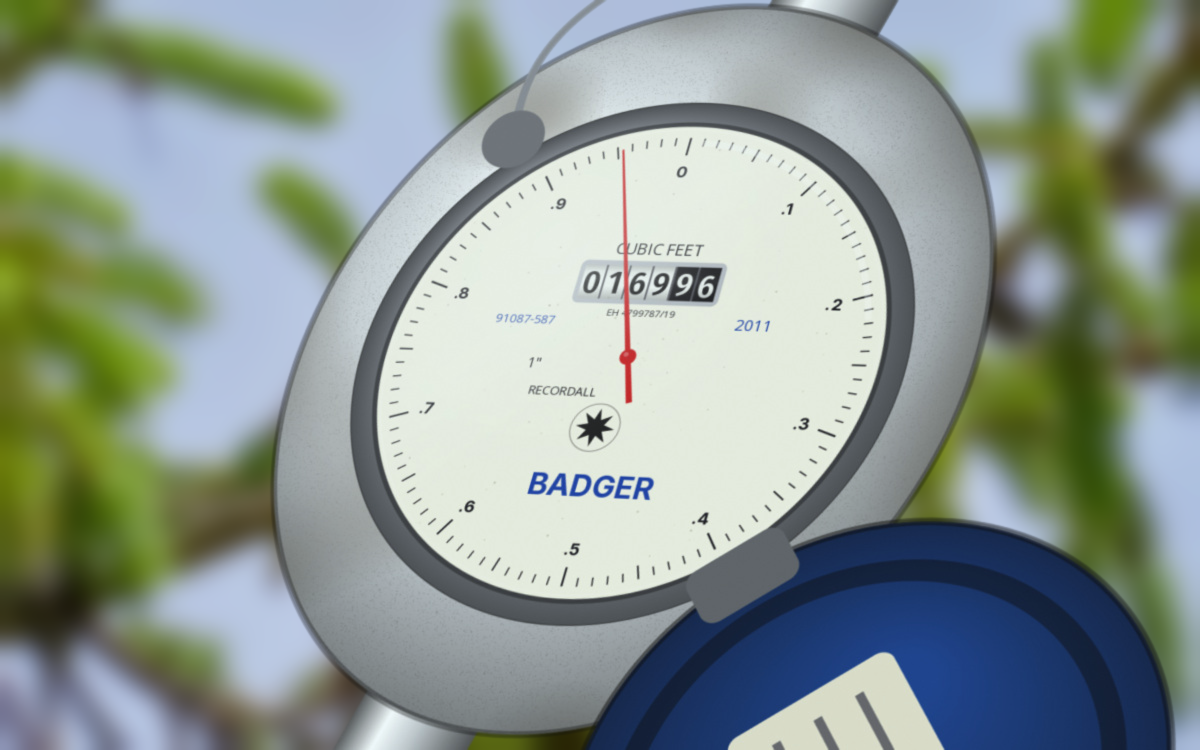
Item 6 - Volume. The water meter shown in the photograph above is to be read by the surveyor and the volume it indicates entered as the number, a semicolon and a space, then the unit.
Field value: 16995.95; ft³
